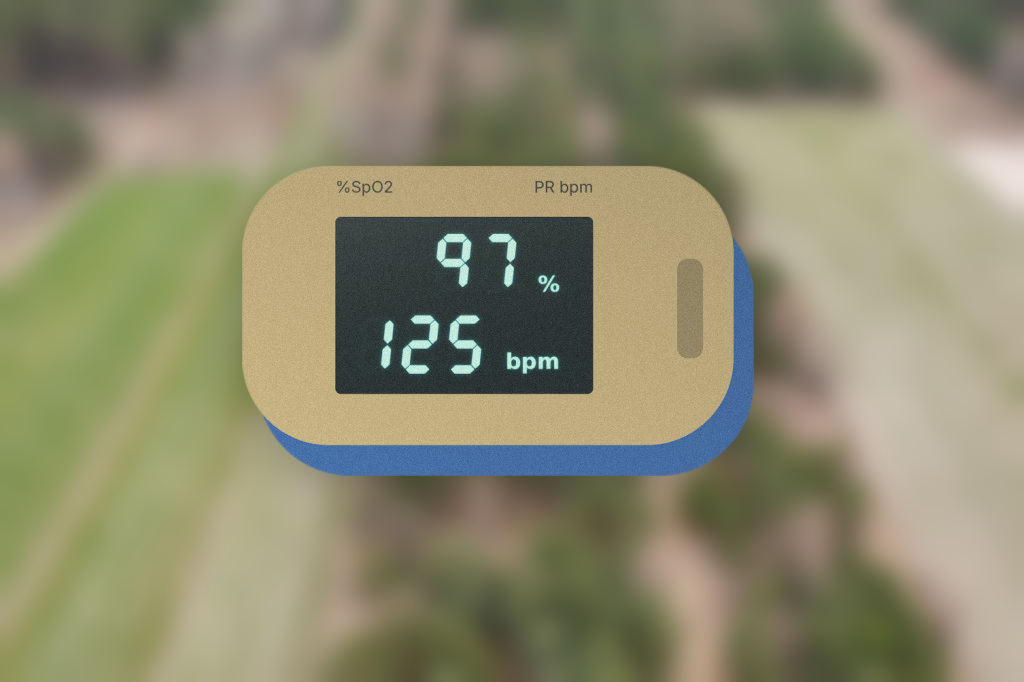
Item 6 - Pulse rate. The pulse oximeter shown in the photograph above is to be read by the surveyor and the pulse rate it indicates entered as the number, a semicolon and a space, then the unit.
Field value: 125; bpm
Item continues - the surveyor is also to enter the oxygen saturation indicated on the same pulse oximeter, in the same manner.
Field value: 97; %
